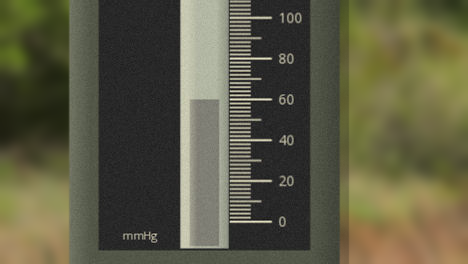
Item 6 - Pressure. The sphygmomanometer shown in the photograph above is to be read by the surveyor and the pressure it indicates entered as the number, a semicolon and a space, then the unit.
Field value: 60; mmHg
